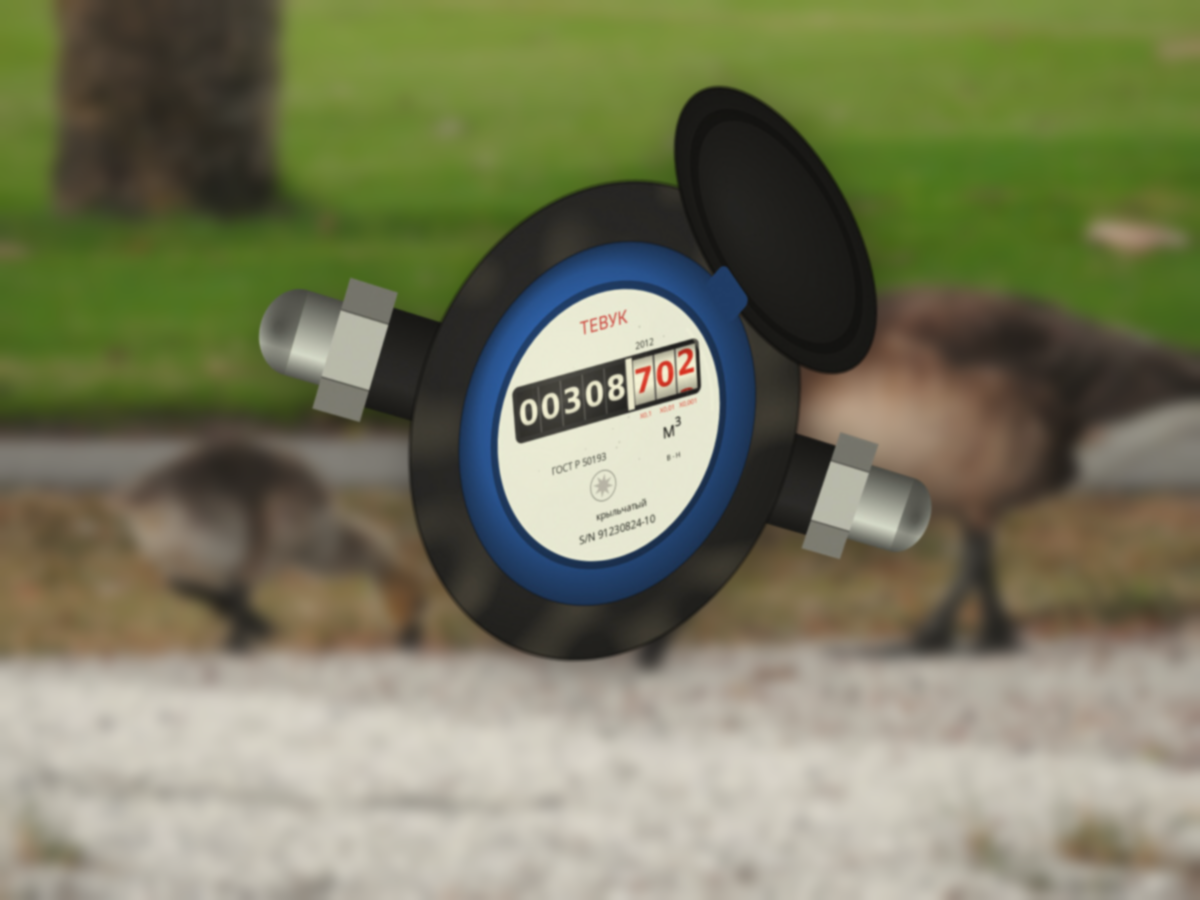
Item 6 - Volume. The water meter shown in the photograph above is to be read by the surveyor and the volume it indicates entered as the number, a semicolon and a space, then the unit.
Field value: 308.702; m³
